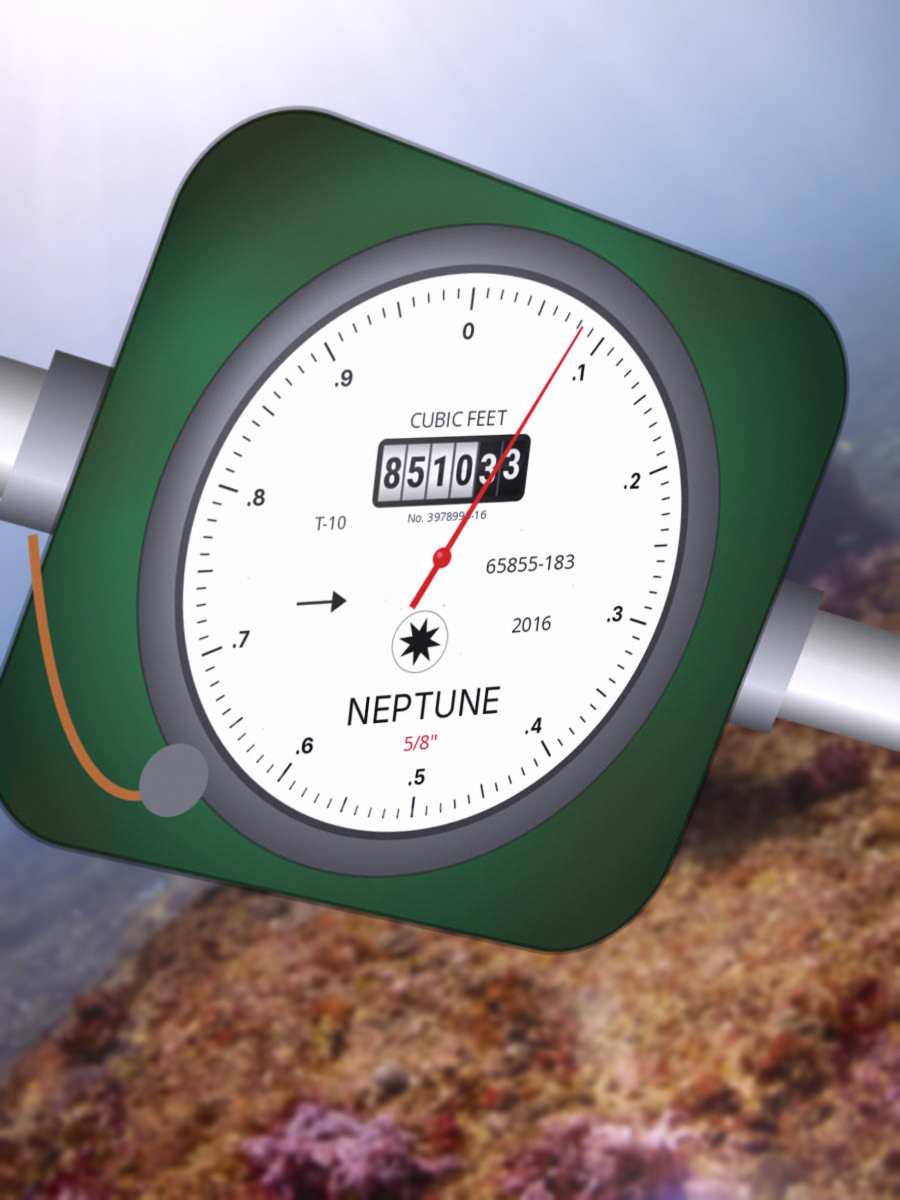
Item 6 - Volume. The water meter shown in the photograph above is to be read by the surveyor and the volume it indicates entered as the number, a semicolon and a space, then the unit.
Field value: 851033.08; ft³
